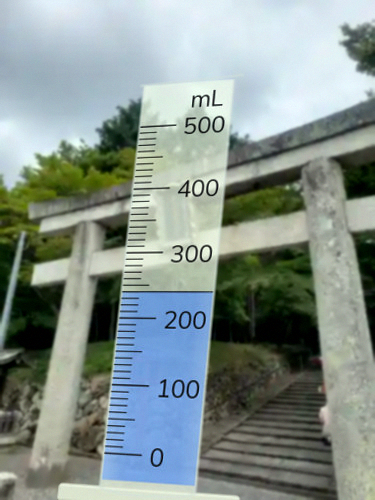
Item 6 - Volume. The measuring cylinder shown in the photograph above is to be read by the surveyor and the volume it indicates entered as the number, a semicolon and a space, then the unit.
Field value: 240; mL
